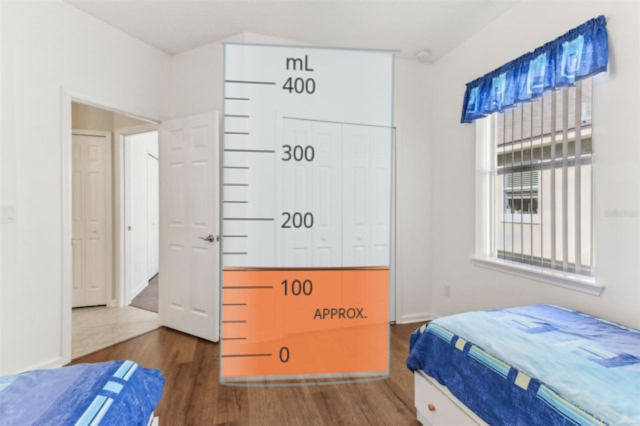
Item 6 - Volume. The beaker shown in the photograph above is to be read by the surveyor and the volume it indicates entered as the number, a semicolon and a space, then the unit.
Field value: 125; mL
